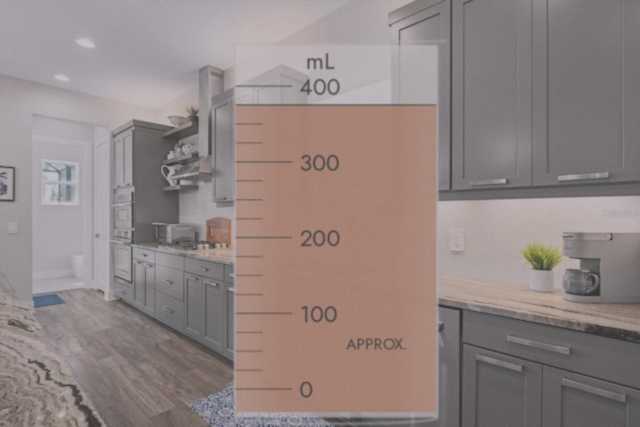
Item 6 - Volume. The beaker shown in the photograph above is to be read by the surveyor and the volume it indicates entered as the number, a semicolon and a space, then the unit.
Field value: 375; mL
